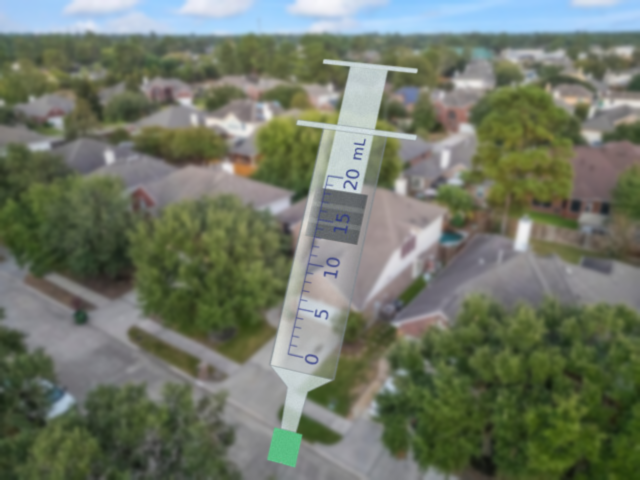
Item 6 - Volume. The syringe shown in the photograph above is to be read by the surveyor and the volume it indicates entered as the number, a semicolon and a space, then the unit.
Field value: 13; mL
